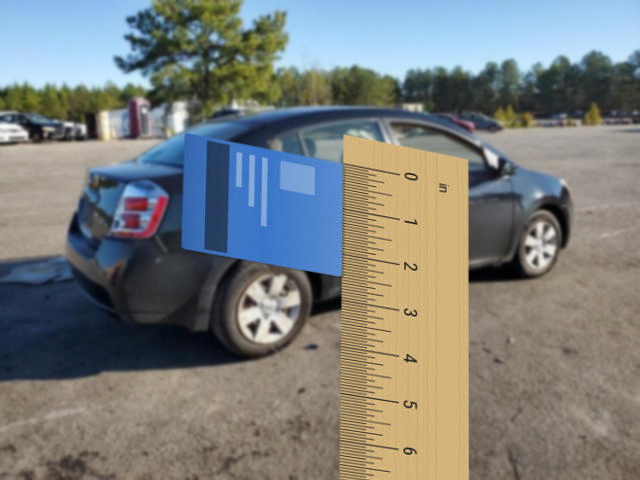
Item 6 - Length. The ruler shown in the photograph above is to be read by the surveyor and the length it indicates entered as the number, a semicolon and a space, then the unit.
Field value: 2.5; in
